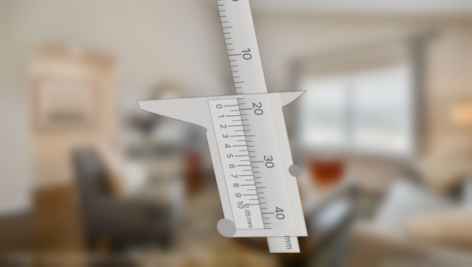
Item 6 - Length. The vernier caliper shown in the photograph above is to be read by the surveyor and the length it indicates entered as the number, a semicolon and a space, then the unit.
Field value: 19.2; mm
